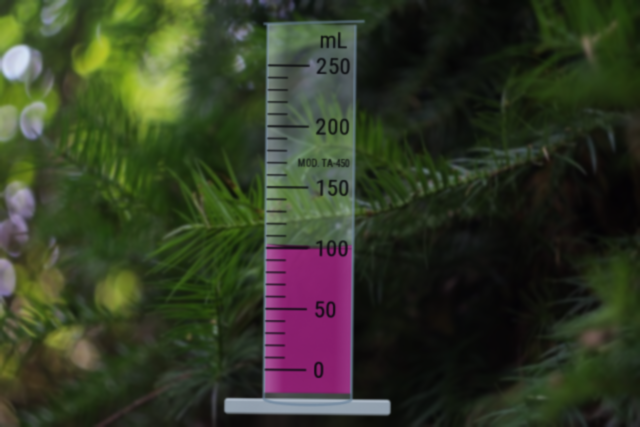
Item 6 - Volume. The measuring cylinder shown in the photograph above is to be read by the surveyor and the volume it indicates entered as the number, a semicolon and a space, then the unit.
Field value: 100; mL
